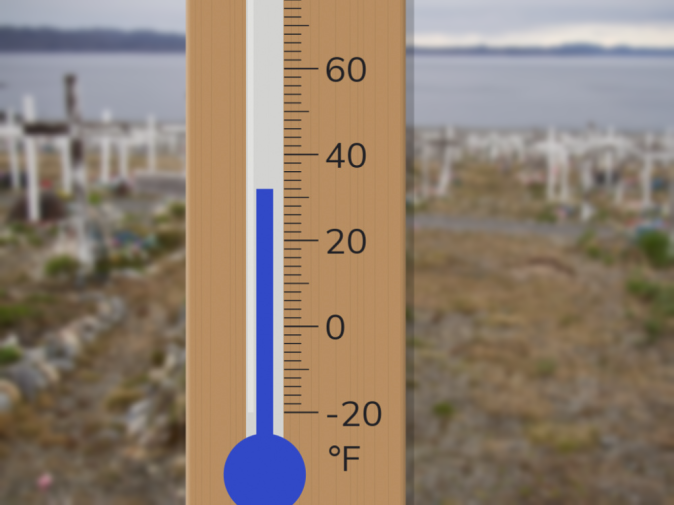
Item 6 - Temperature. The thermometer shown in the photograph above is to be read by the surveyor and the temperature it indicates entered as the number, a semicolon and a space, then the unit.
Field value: 32; °F
